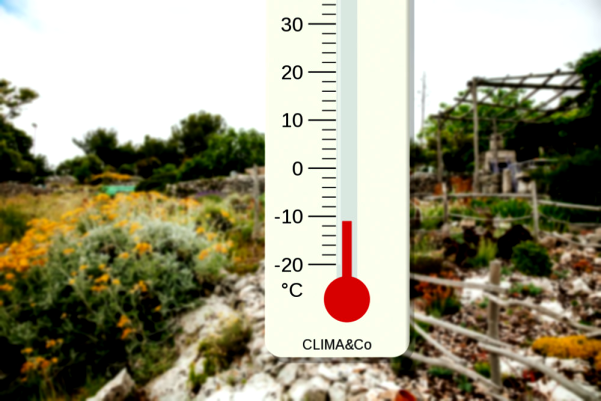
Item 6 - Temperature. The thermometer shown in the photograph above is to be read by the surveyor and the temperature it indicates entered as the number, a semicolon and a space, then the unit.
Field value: -11; °C
